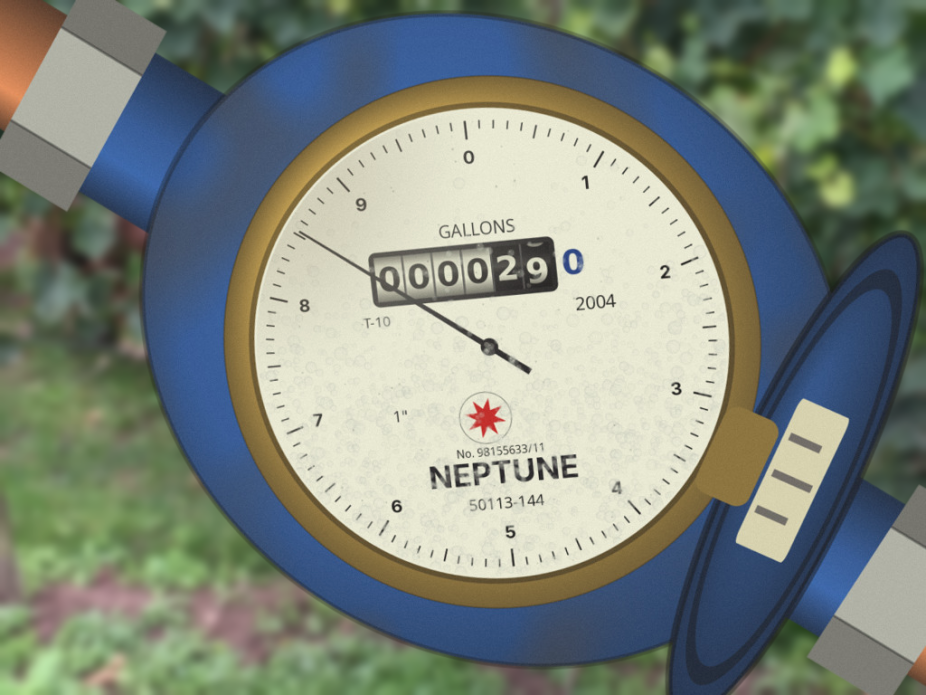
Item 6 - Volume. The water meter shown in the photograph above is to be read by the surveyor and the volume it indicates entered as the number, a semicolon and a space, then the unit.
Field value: 288.5; gal
